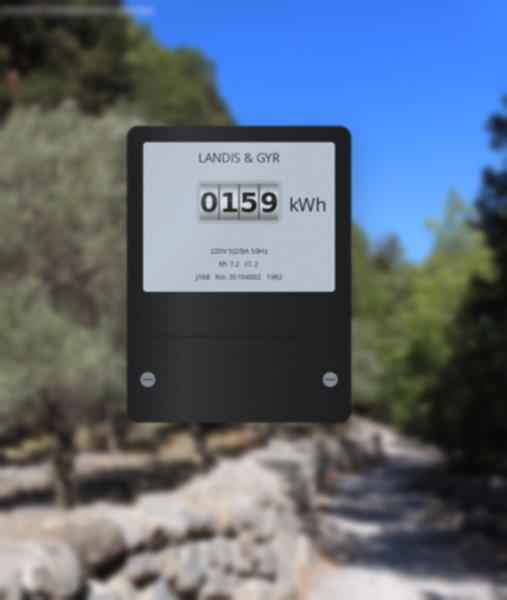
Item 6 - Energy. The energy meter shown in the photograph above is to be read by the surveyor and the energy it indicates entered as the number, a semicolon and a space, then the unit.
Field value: 159; kWh
